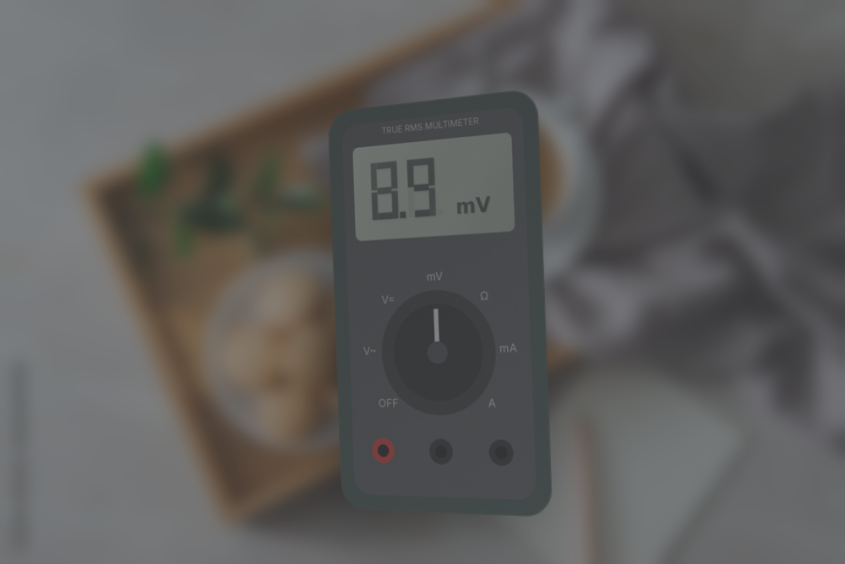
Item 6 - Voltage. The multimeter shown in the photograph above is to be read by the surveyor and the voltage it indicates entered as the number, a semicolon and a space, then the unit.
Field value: 8.9; mV
